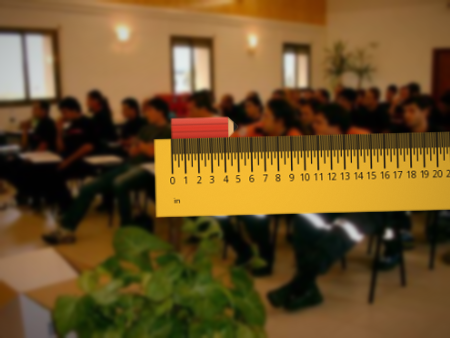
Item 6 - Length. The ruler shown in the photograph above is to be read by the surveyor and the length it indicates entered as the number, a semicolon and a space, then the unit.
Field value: 5; in
